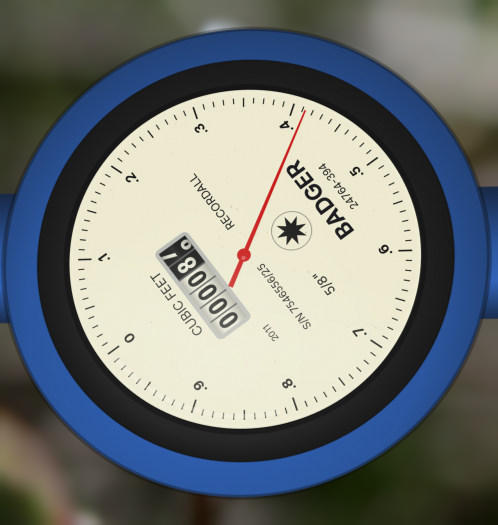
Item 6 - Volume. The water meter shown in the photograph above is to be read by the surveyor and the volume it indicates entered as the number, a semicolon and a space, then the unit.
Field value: 87.41; ft³
